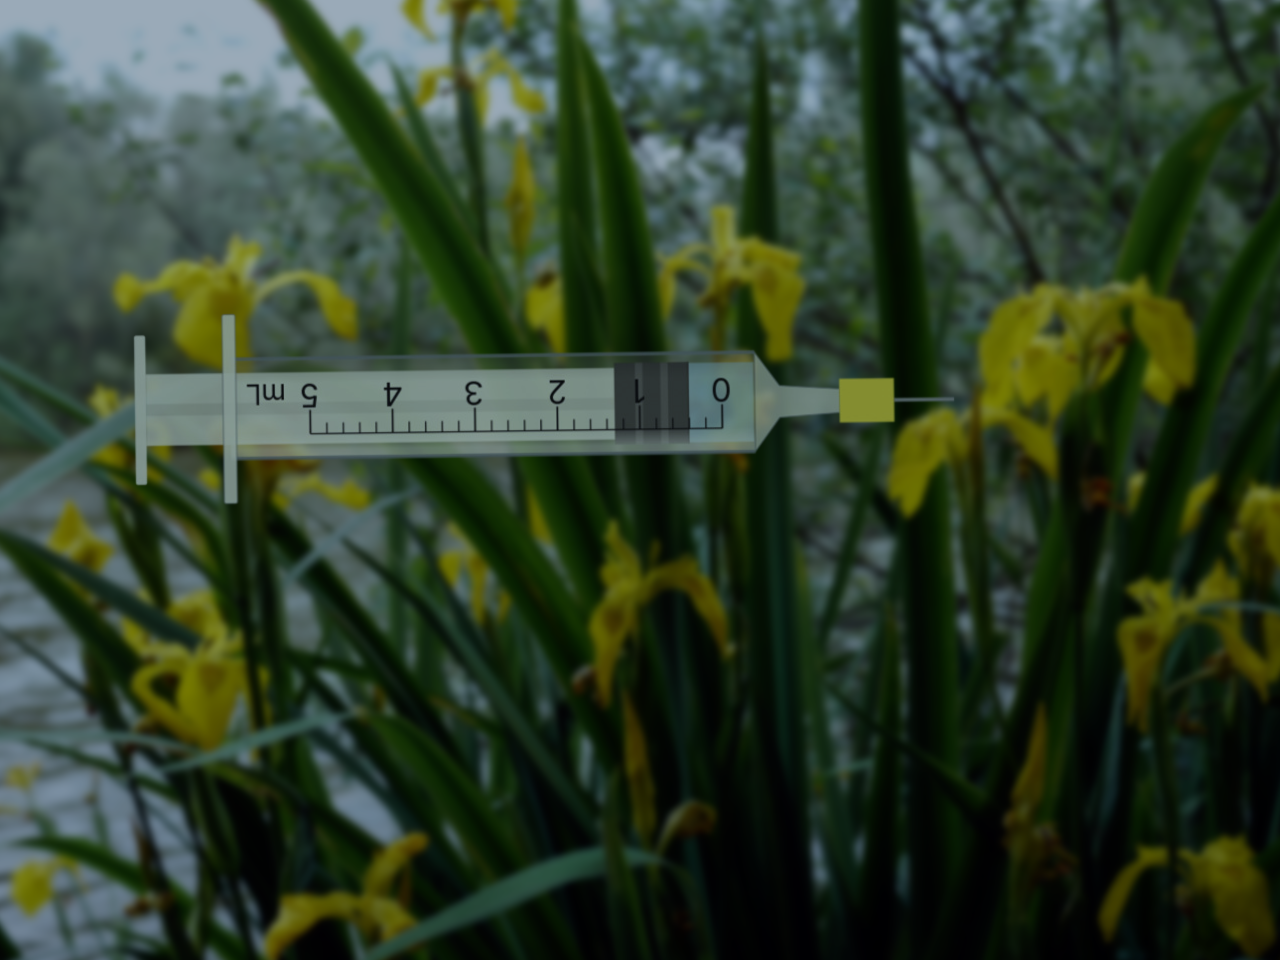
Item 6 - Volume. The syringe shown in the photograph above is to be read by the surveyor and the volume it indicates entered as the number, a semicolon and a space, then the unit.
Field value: 0.4; mL
